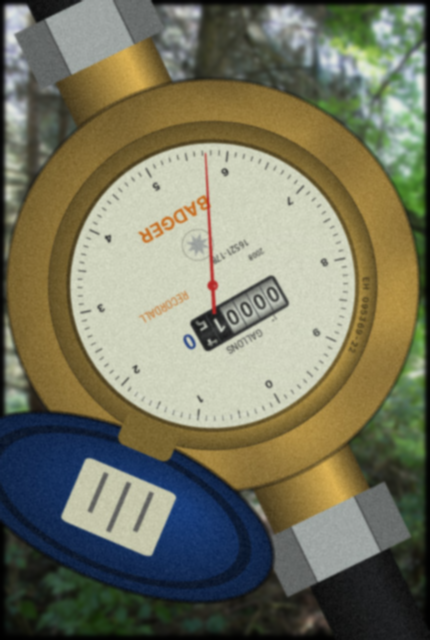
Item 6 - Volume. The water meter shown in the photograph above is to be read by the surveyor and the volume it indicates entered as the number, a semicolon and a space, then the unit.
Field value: 145.7; gal
